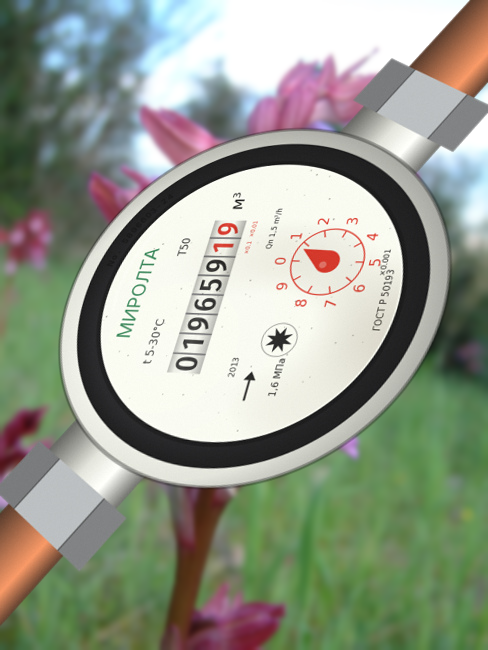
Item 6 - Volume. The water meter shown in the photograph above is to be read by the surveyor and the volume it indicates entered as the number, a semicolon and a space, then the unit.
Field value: 19659.190; m³
